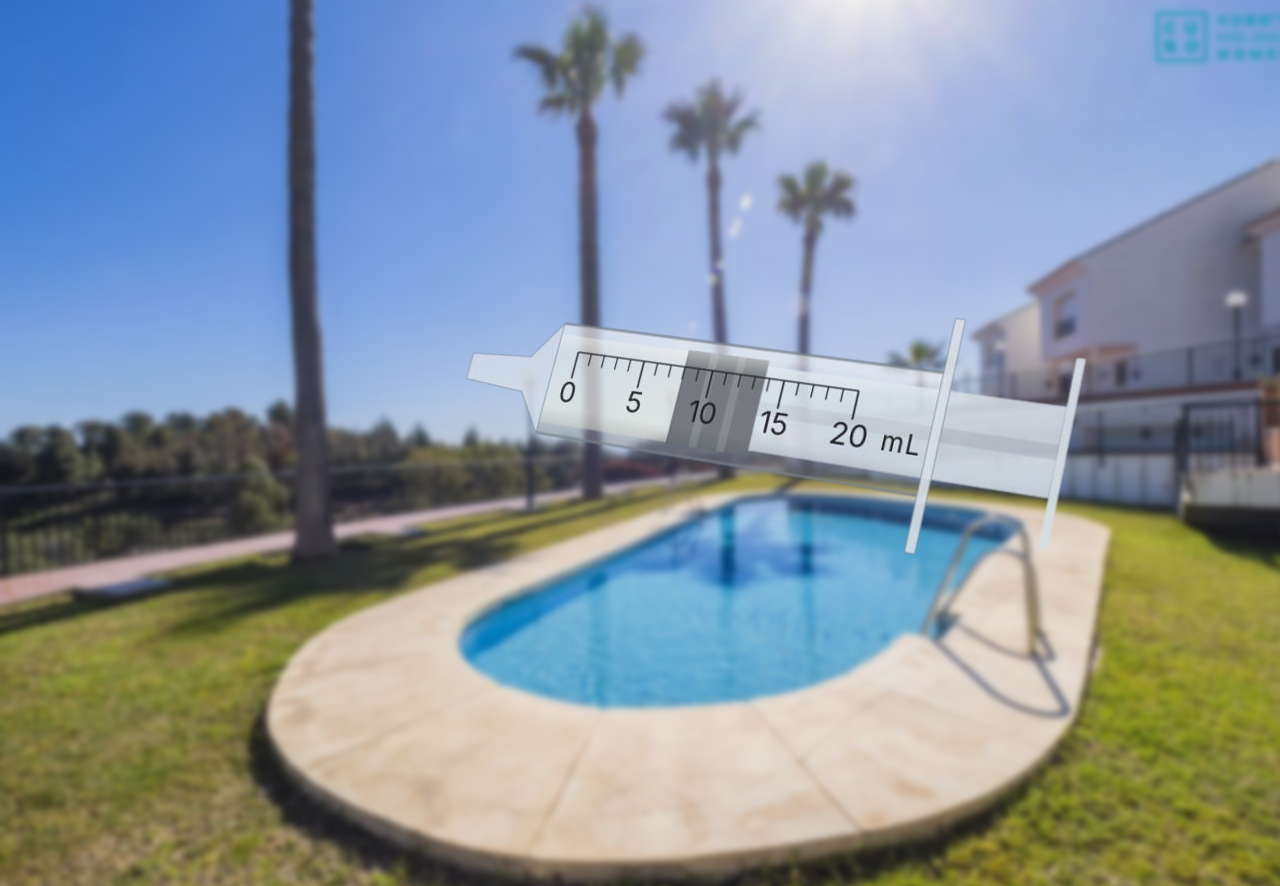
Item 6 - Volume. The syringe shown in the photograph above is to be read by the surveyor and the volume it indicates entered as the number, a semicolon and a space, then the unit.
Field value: 8; mL
